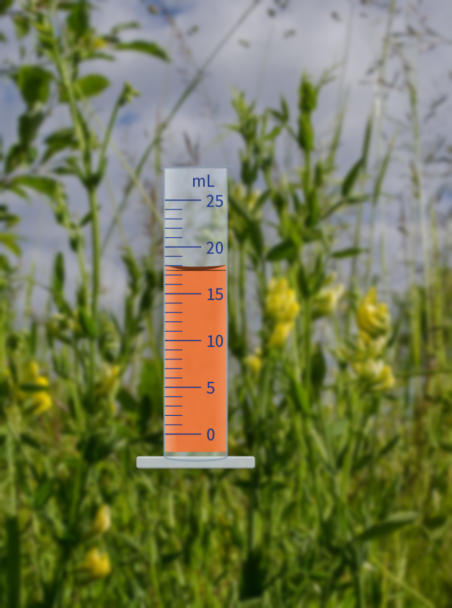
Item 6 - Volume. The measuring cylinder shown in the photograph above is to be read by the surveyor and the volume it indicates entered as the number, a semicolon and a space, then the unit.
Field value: 17.5; mL
